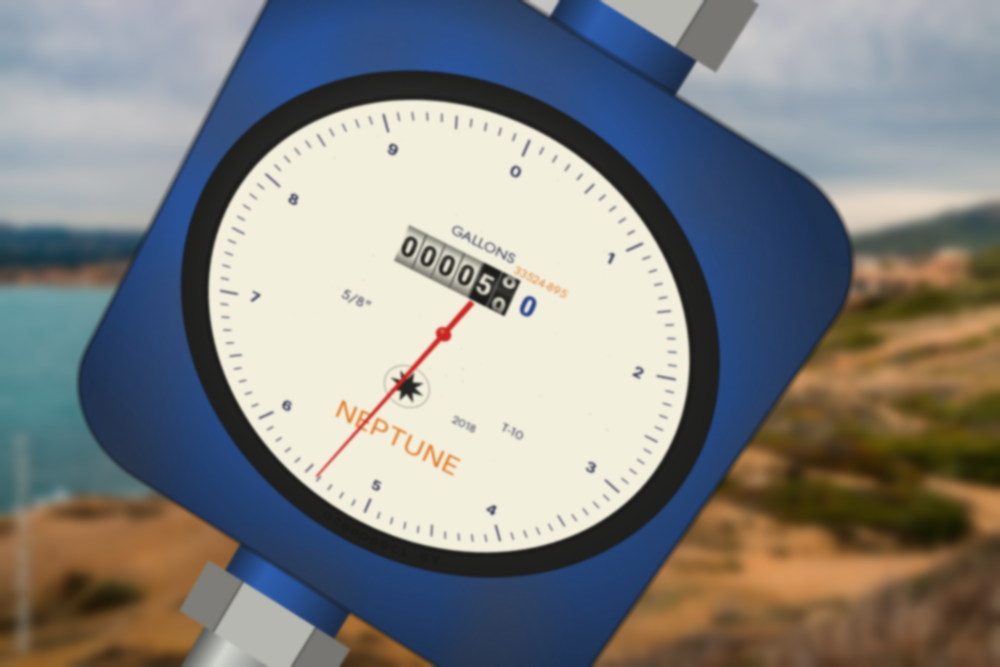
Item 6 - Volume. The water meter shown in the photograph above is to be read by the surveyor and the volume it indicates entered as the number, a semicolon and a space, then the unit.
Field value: 585.4; gal
